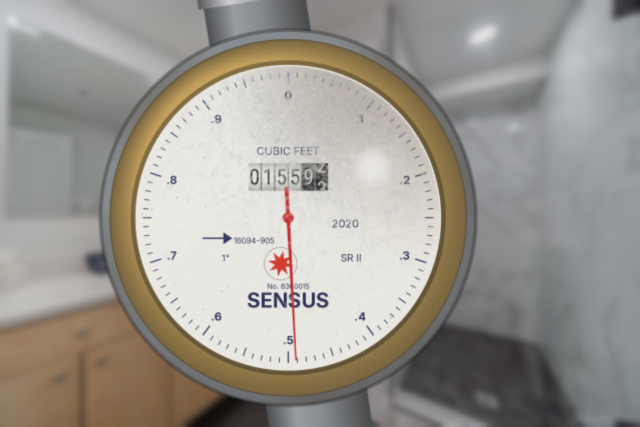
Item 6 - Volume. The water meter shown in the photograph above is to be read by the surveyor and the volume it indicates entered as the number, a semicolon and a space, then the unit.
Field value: 15592.49; ft³
